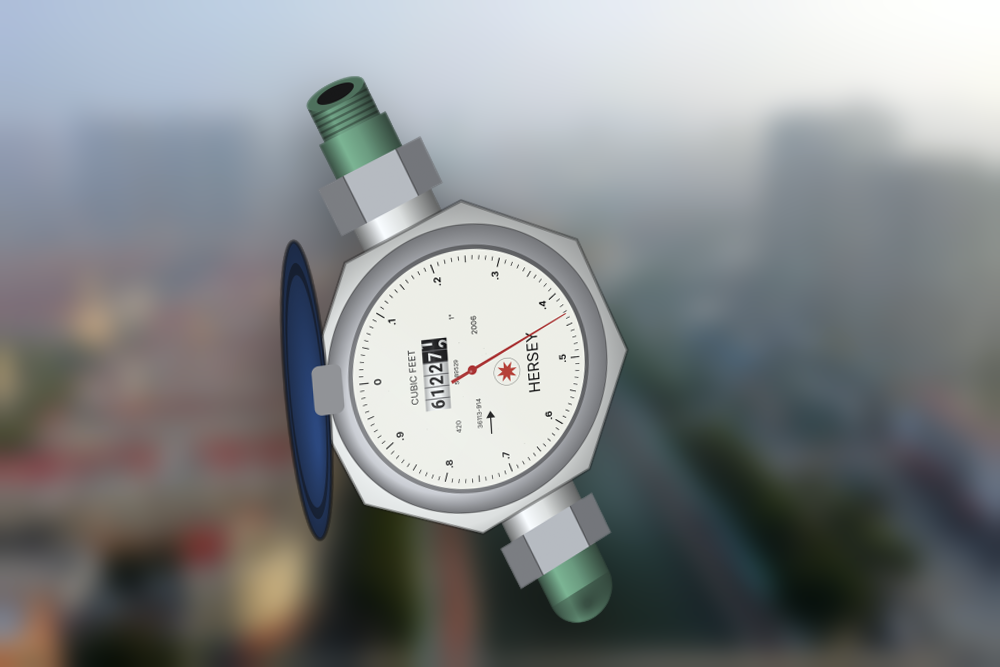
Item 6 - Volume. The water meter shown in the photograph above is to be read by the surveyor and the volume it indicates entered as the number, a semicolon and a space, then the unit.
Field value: 612271.43; ft³
